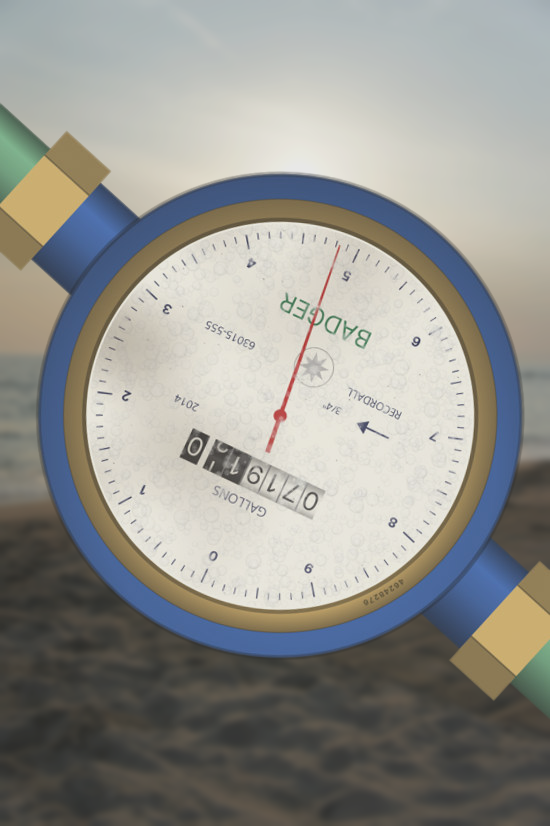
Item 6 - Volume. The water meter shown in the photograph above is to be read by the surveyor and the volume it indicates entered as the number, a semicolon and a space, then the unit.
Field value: 719114.8; gal
